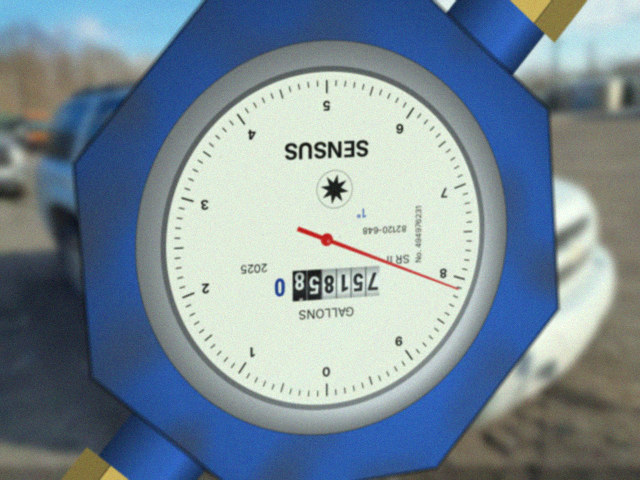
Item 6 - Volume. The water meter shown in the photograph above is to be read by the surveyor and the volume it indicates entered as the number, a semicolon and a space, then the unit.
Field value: 7518578.1; gal
